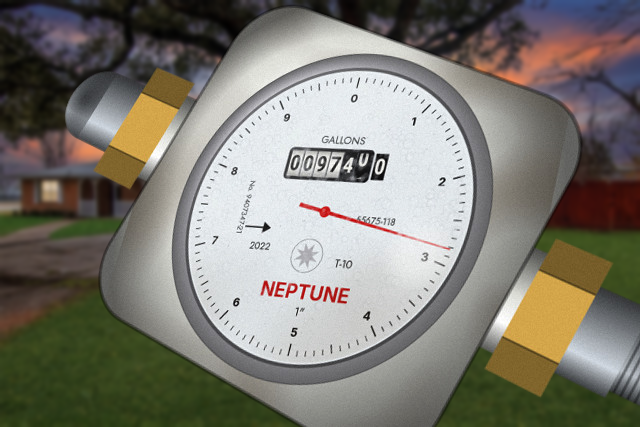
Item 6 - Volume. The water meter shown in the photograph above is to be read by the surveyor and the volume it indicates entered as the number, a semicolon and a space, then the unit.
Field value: 97402.8; gal
